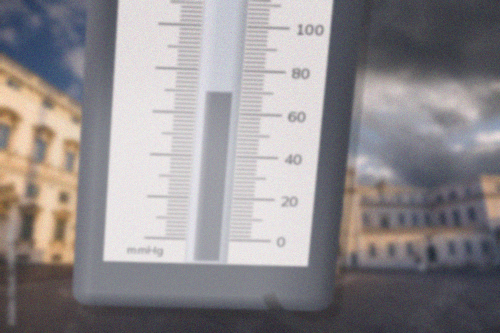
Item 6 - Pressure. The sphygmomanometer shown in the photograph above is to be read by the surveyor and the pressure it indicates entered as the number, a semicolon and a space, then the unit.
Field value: 70; mmHg
